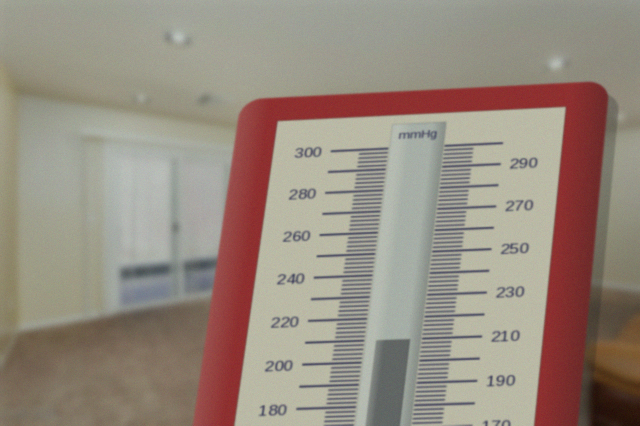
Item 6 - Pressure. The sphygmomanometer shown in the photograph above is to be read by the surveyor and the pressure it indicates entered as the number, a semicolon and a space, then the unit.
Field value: 210; mmHg
